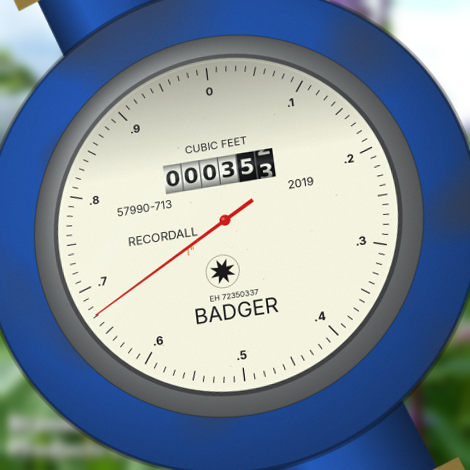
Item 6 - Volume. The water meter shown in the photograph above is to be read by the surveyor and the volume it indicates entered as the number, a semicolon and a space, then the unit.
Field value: 352.67; ft³
